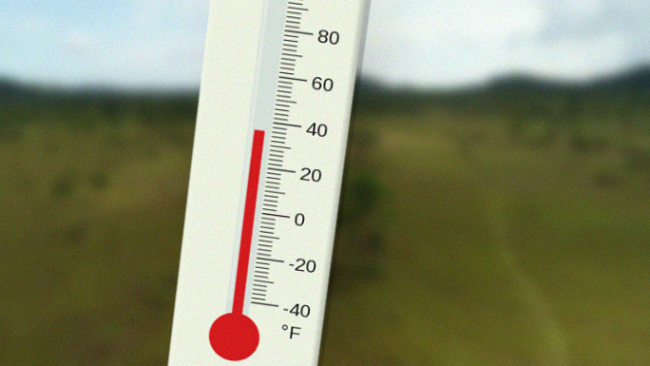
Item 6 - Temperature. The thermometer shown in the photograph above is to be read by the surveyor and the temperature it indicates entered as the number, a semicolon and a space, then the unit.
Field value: 36; °F
